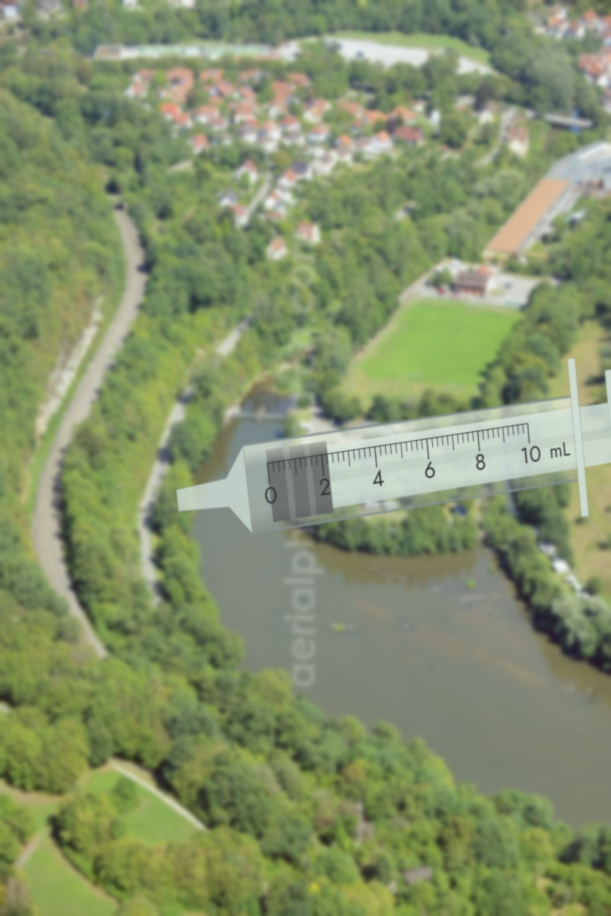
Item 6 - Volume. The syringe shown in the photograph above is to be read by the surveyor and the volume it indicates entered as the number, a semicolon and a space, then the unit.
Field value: 0; mL
